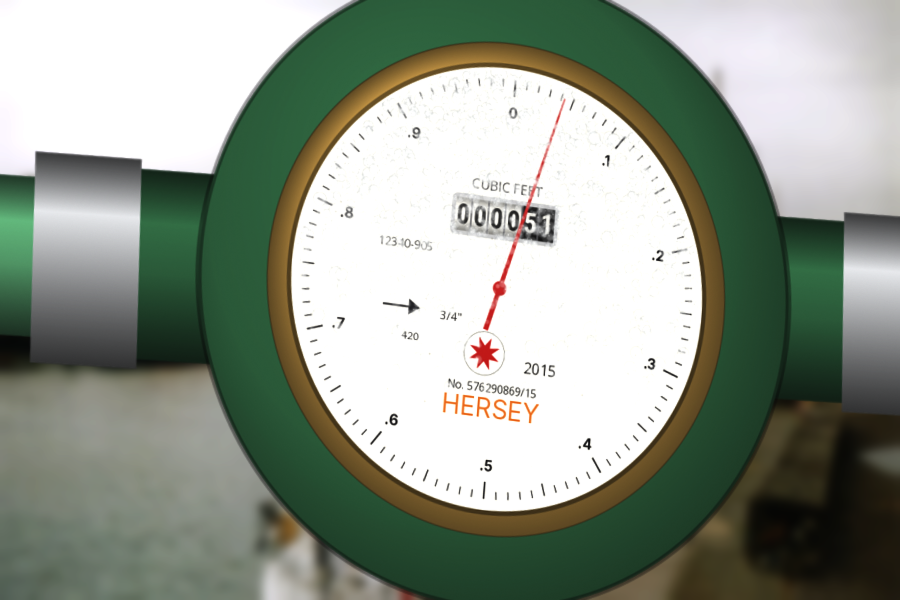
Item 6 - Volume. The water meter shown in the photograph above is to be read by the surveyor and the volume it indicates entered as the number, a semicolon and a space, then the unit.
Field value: 51.04; ft³
